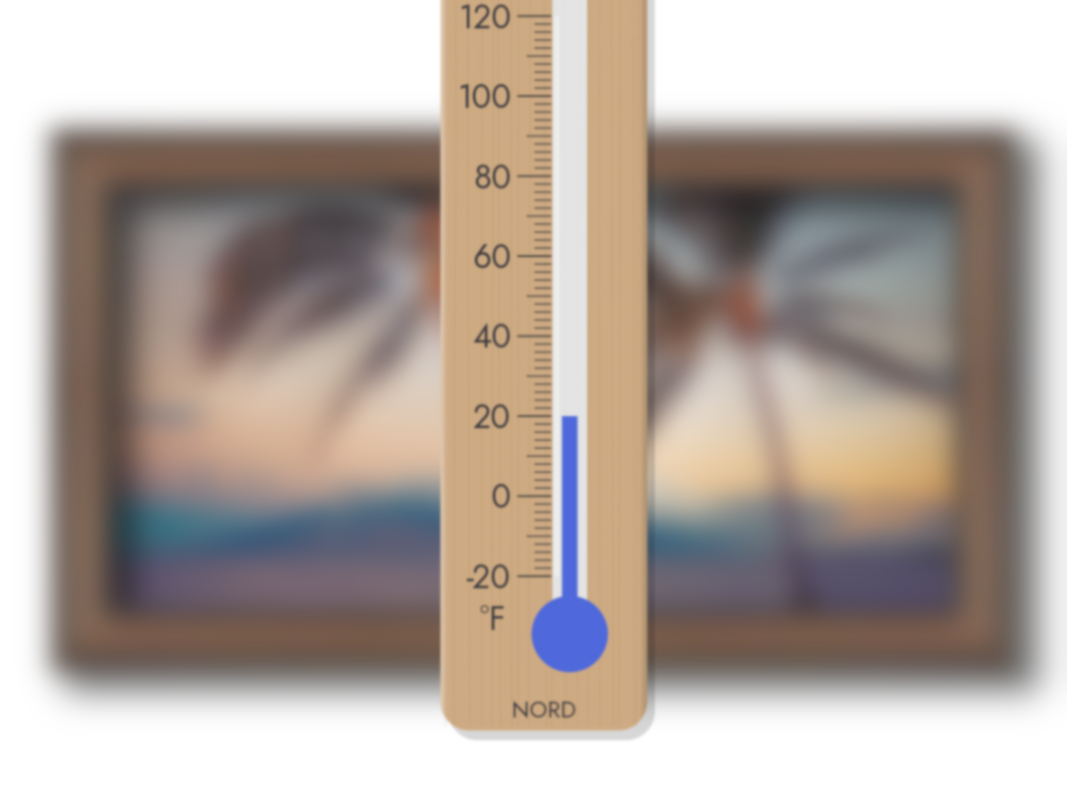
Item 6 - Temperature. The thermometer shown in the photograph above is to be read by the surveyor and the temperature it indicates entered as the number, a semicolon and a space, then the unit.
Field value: 20; °F
